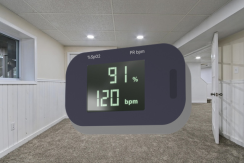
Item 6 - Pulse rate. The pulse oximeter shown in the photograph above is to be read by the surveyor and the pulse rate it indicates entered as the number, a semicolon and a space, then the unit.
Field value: 120; bpm
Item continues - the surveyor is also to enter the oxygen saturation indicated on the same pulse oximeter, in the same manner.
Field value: 91; %
